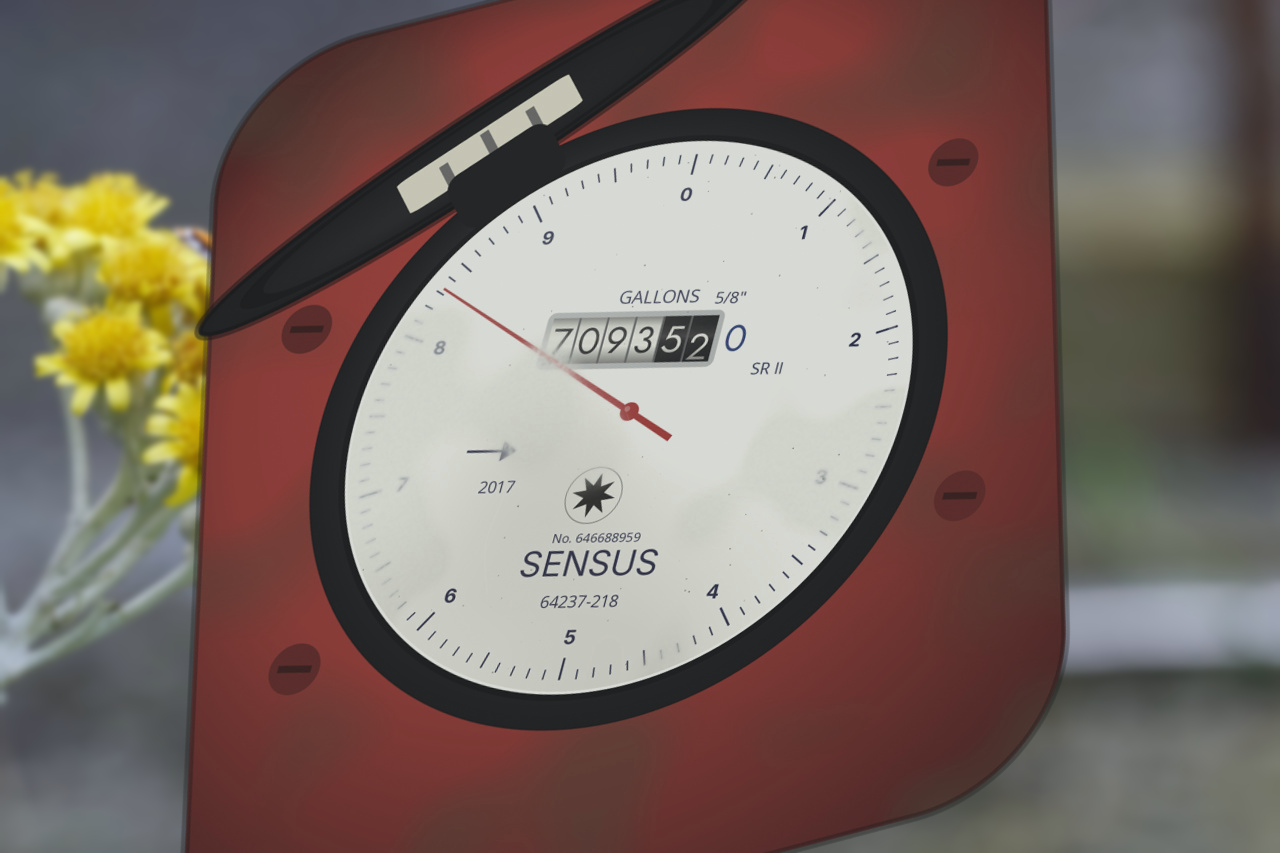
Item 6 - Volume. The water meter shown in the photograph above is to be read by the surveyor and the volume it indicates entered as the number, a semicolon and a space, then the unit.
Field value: 7093518.3; gal
